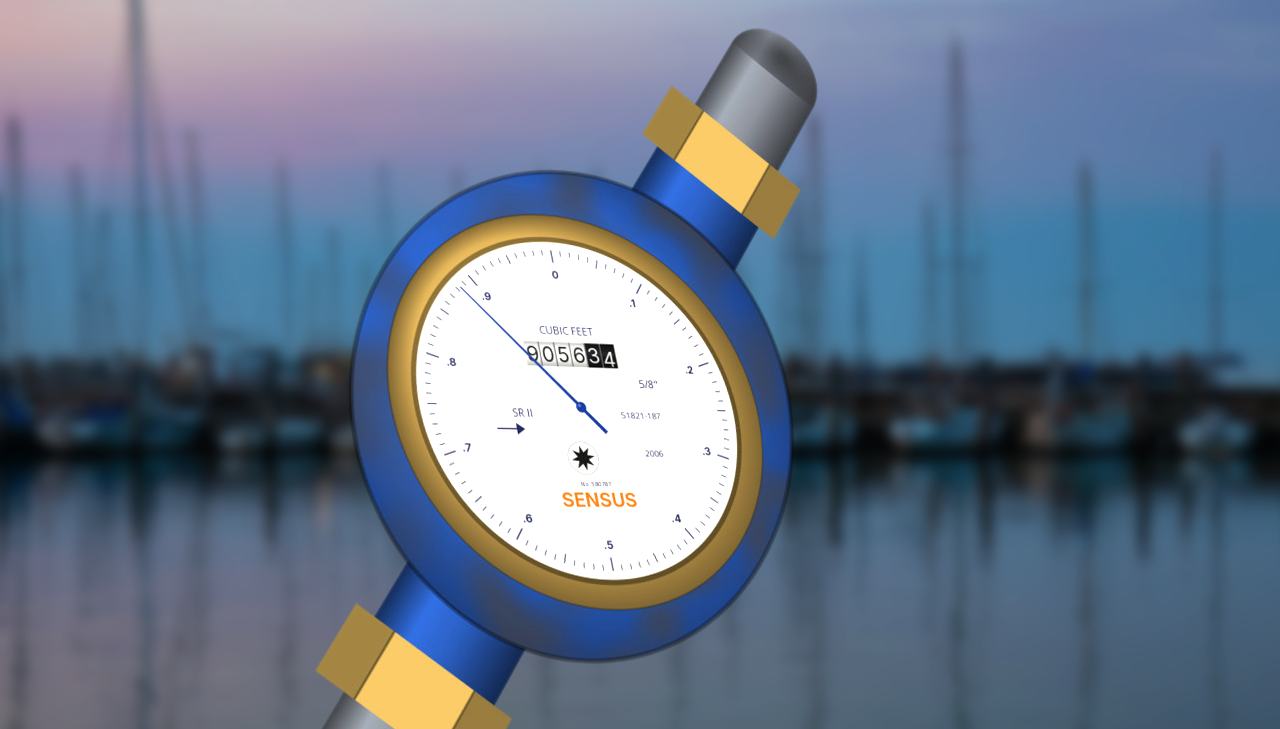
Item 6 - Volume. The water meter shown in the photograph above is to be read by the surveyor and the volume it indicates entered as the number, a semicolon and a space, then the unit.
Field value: 905633.88; ft³
